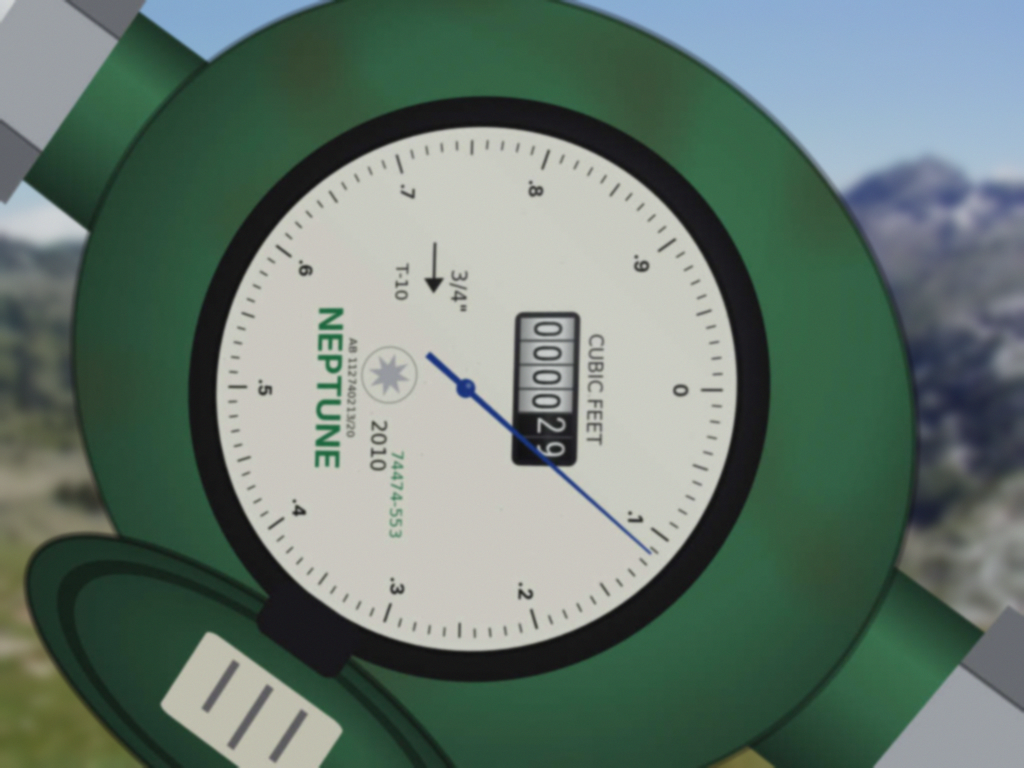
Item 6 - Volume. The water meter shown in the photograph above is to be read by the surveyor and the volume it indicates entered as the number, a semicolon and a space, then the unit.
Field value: 29.11; ft³
